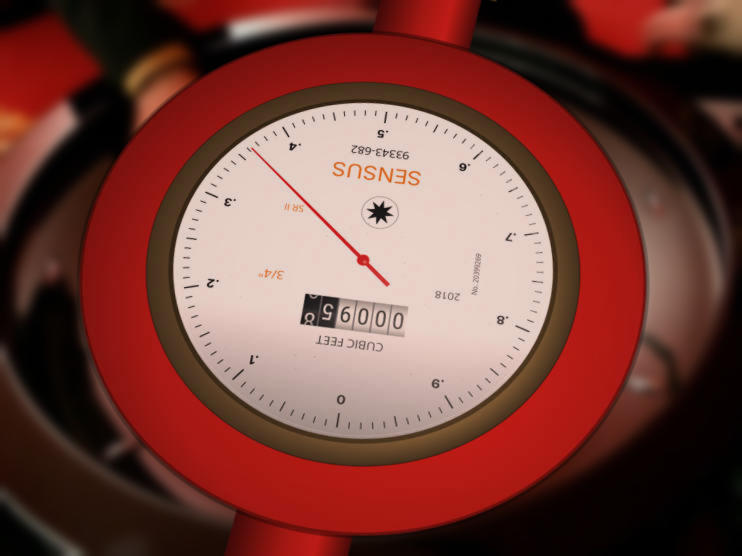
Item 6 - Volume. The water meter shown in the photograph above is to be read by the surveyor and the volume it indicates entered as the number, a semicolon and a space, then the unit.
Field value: 958.36; ft³
